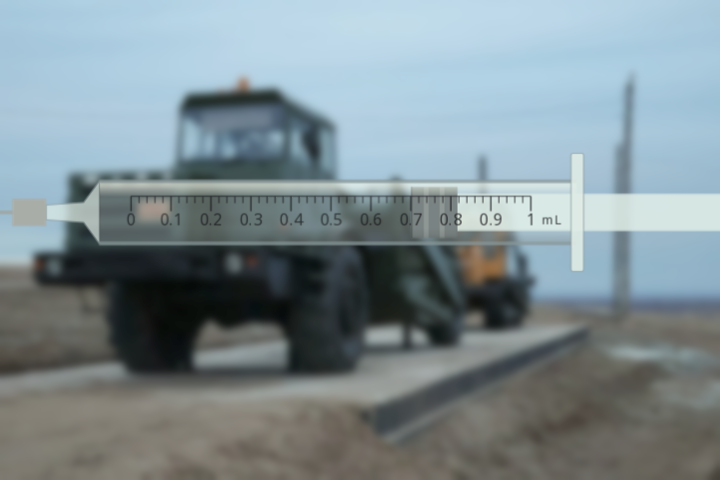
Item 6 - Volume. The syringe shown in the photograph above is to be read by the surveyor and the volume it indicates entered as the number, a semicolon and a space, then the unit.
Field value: 0.7; mL
